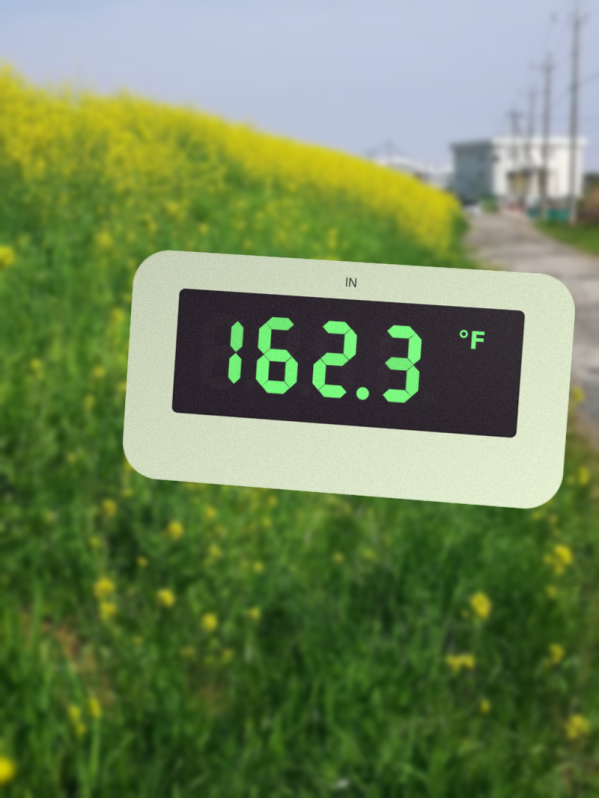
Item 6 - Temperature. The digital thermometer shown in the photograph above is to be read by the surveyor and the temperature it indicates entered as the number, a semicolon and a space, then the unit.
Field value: 162.3; °F
